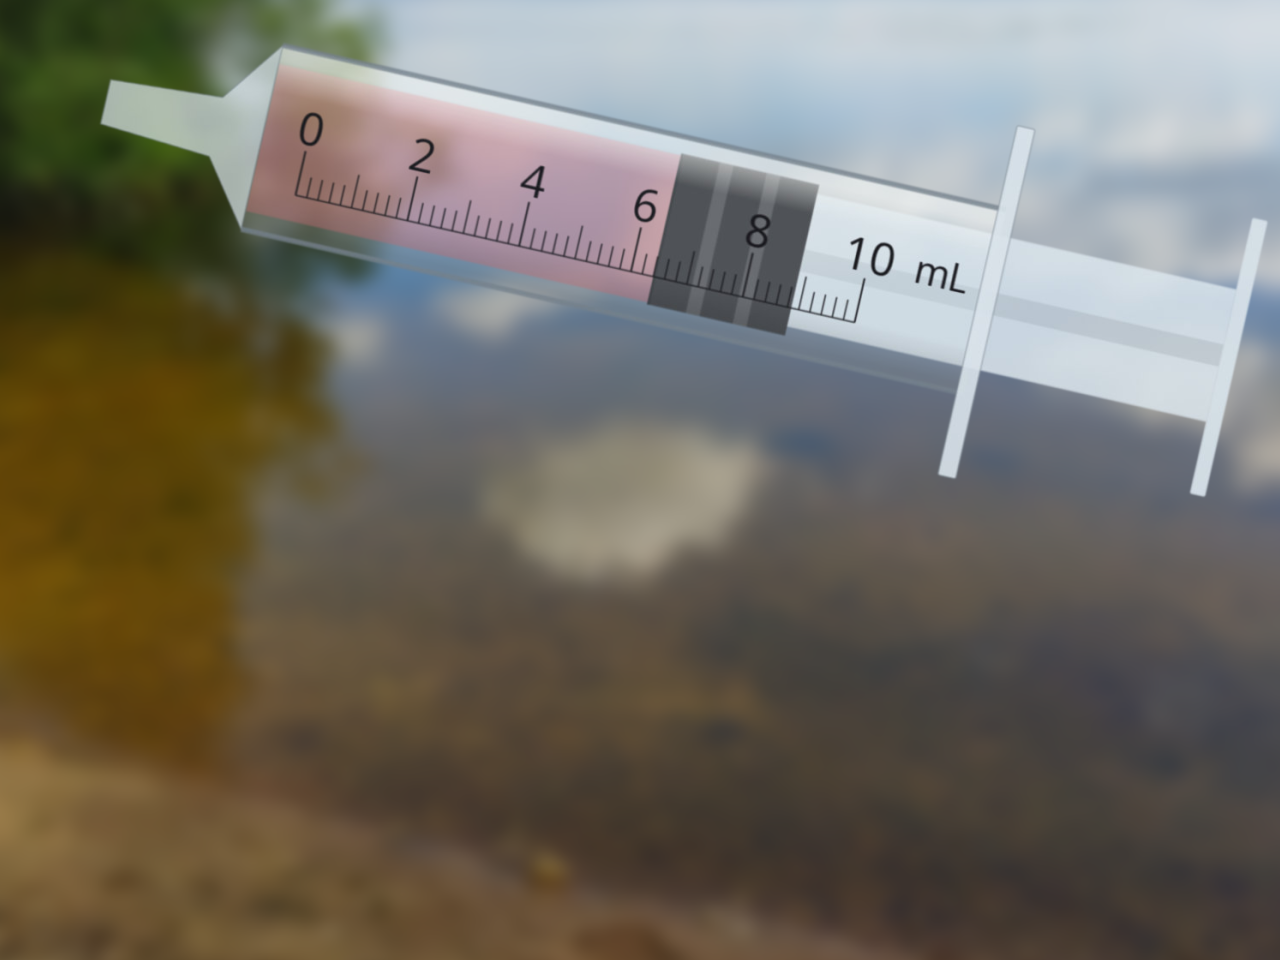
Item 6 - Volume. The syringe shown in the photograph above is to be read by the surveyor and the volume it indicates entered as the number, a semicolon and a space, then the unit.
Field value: 6.4; mL
